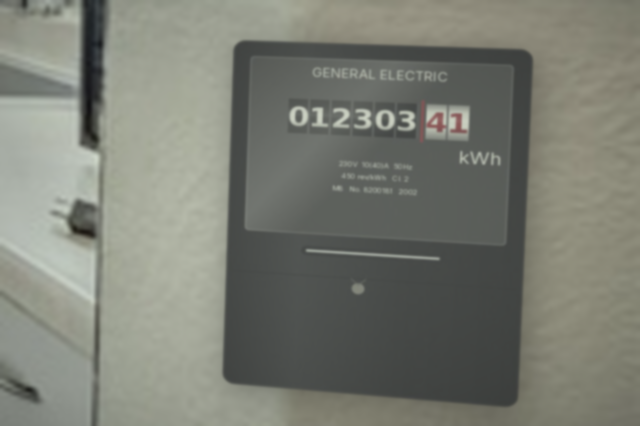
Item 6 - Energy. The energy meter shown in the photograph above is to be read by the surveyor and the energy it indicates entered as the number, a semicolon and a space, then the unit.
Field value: 12303.41; kWh
